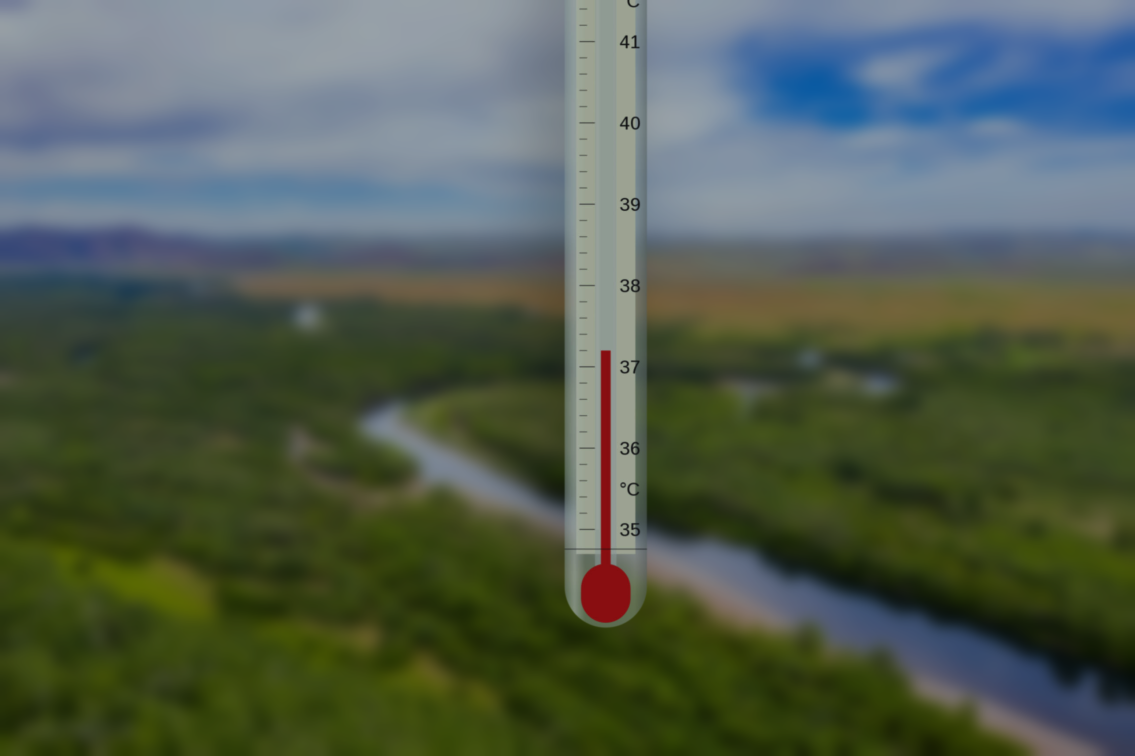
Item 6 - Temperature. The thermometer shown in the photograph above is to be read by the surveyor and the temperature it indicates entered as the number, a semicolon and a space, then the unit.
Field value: 37.2; °C
